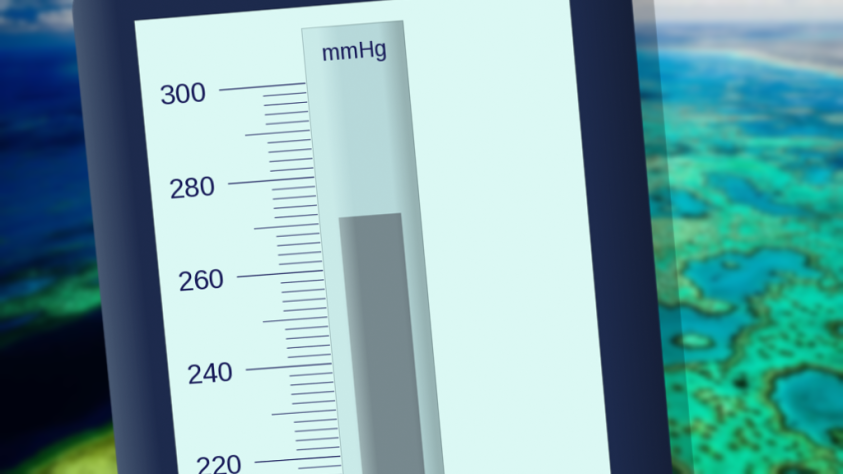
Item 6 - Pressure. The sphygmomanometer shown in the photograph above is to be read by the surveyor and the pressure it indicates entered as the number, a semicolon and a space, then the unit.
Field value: 271; mmHg
